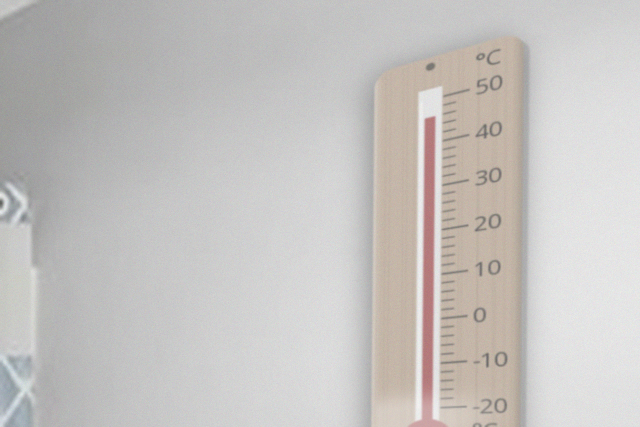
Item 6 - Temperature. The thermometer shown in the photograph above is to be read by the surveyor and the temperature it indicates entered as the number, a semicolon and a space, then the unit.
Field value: 46; °C
